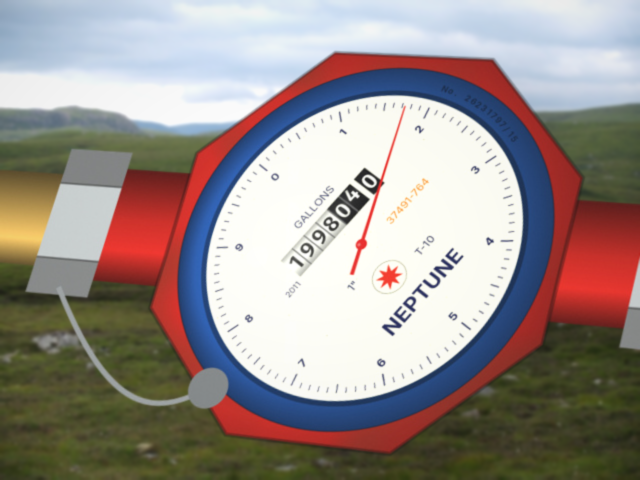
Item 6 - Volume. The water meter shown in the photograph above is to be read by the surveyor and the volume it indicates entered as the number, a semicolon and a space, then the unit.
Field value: 1998041.7; gal
